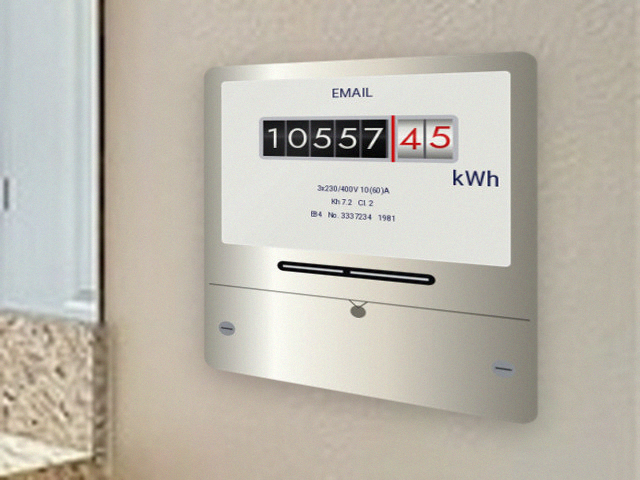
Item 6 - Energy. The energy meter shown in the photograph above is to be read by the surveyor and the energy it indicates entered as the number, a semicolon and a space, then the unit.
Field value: 10557.45; kWh
